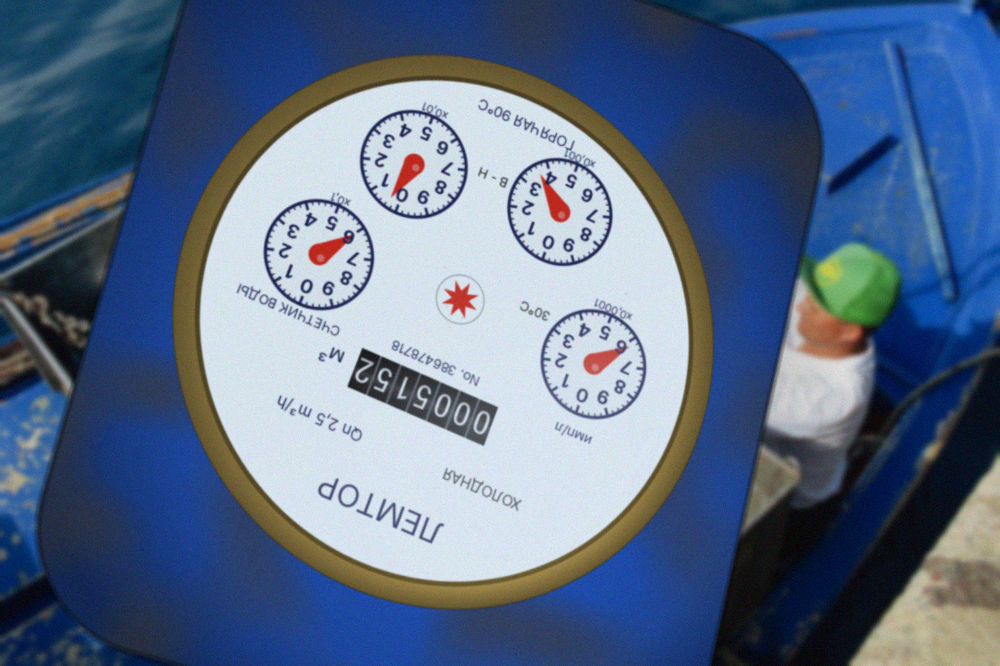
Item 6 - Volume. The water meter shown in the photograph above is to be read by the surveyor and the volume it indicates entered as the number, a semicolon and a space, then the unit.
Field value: 5152.6036; m³
